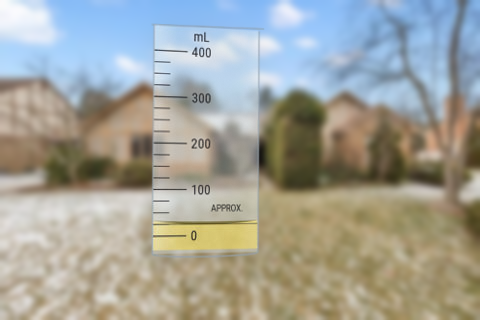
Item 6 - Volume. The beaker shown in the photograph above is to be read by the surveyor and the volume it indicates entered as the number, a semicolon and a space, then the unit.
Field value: 25; mL
